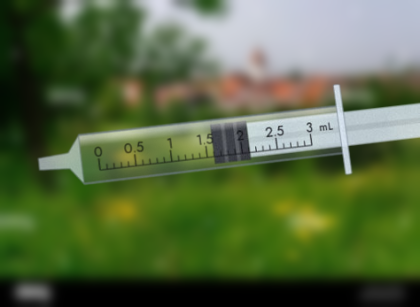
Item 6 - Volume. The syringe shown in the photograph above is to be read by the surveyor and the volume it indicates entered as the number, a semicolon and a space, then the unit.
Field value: 1.6; mL
